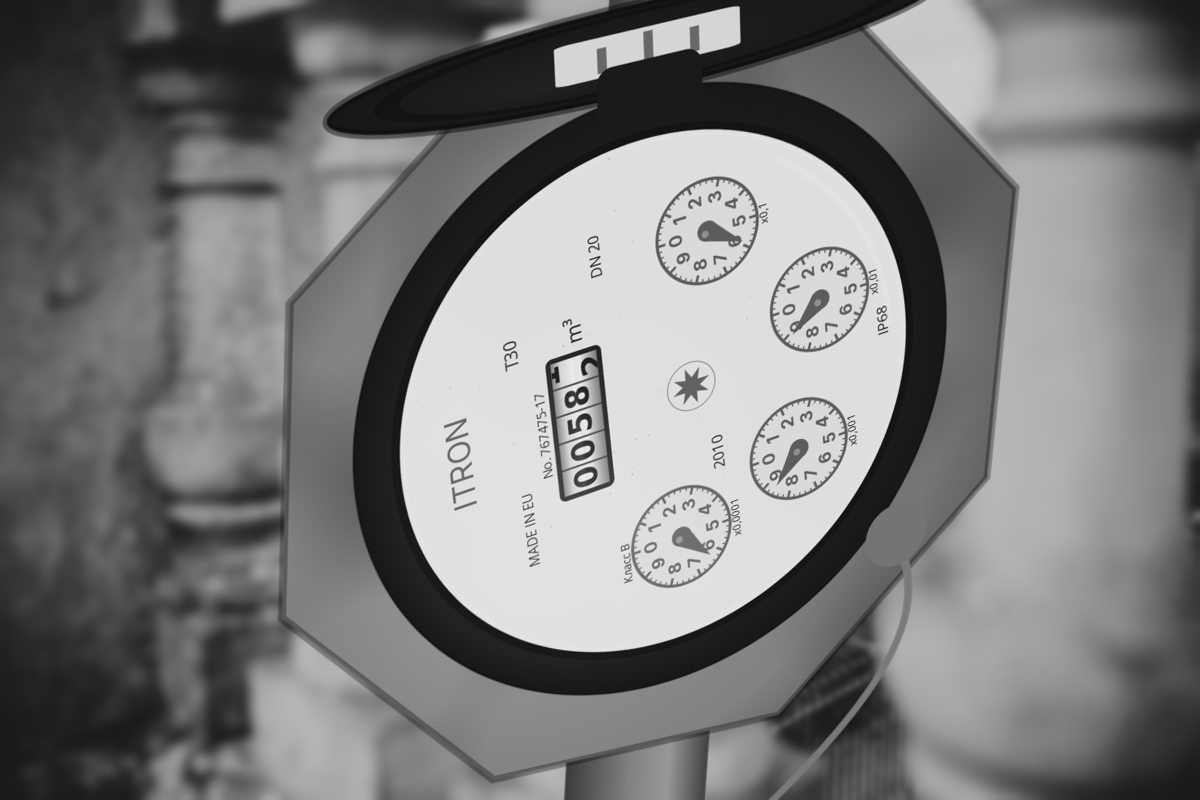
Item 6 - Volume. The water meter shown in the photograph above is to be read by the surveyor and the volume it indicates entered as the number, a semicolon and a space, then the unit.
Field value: 581.5886; m³
